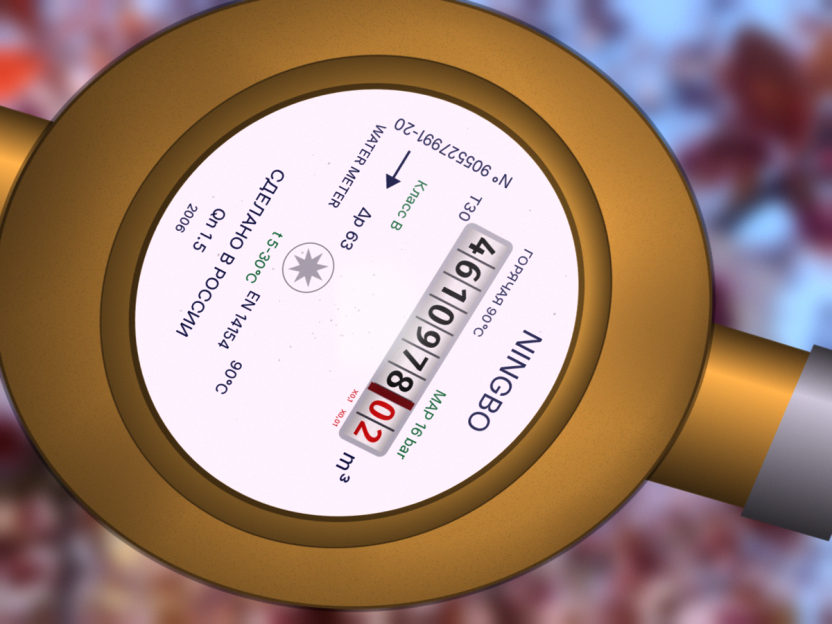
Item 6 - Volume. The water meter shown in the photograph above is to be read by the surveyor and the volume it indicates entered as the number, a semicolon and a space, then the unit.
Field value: 4610978.02; m³
